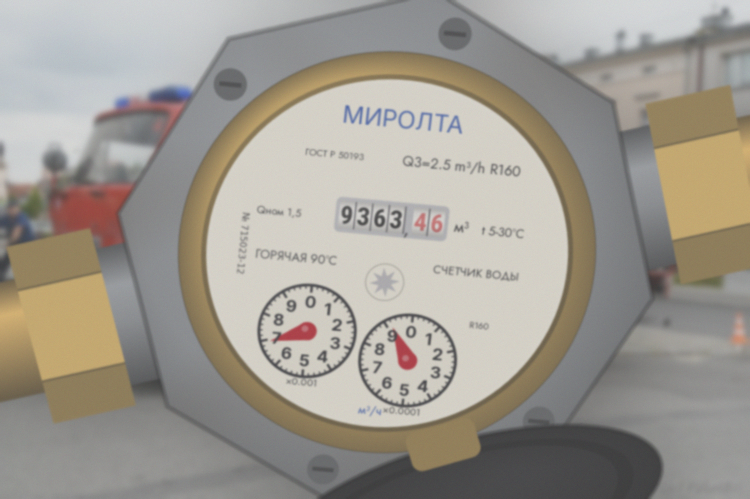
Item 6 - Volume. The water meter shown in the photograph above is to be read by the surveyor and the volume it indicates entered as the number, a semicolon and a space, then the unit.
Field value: 9363.4669; m³
